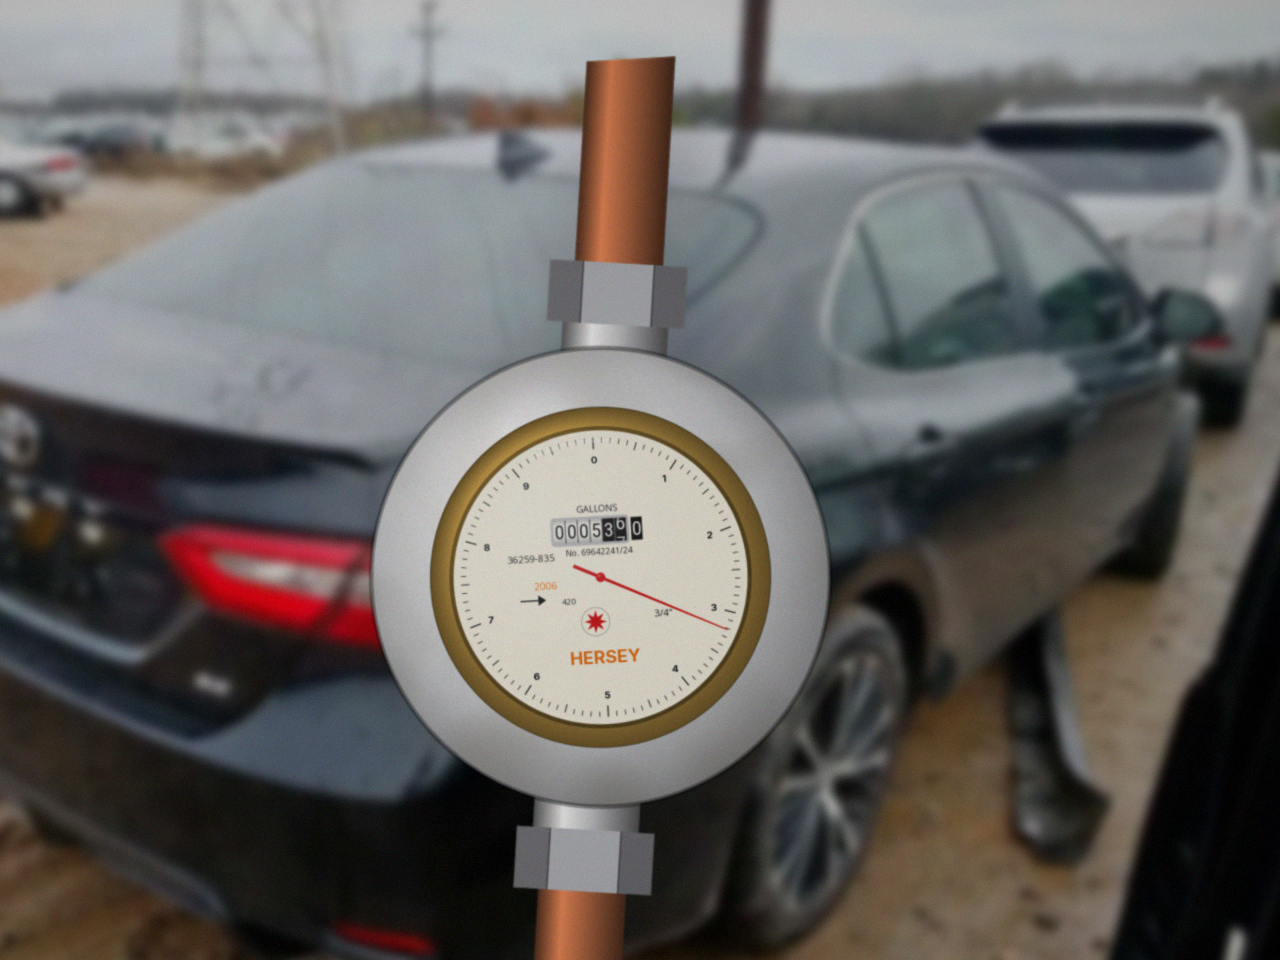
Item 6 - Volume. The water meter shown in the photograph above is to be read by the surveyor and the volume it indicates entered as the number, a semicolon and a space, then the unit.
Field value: 5363.2; gal
